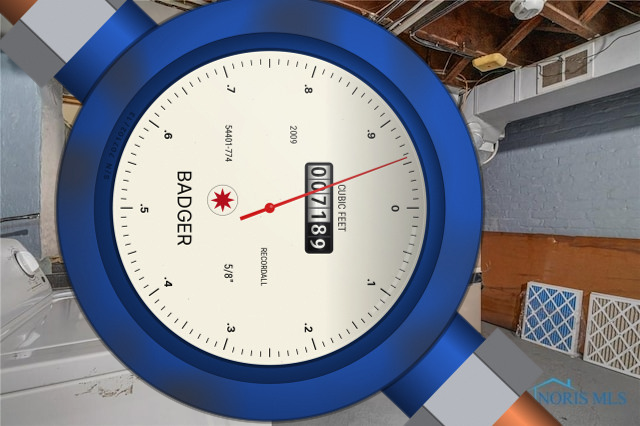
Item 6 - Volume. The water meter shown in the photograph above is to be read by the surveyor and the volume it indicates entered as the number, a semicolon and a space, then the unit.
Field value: 7188.94; ft³
